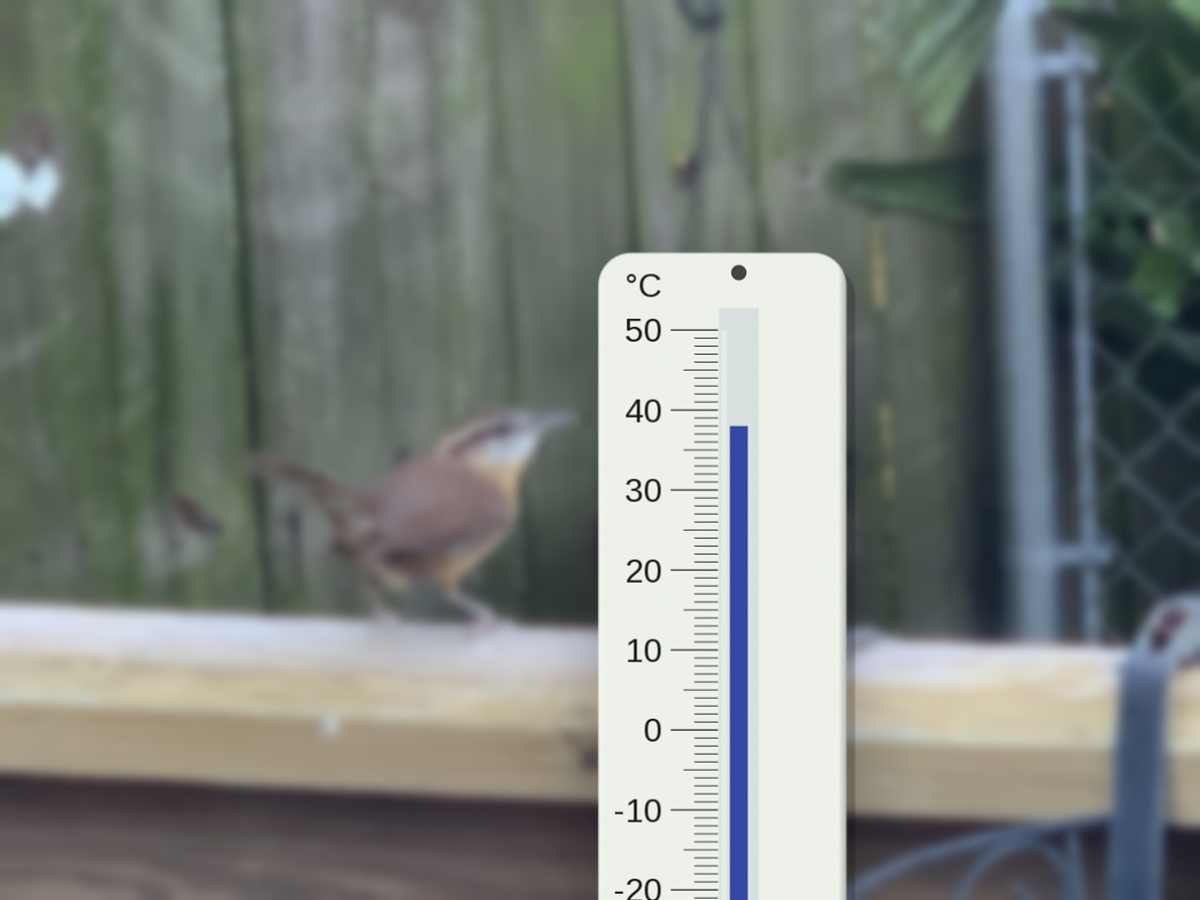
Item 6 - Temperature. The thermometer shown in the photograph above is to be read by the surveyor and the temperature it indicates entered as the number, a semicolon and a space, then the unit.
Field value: 38; °C
